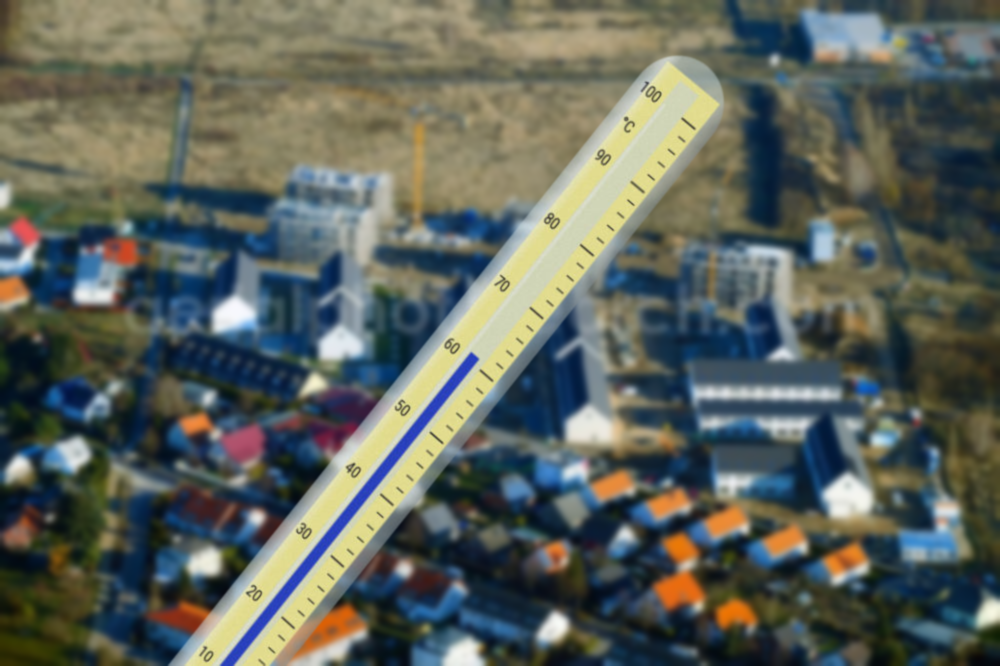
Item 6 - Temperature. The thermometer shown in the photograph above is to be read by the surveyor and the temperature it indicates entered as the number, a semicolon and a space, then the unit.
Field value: 61; °C
